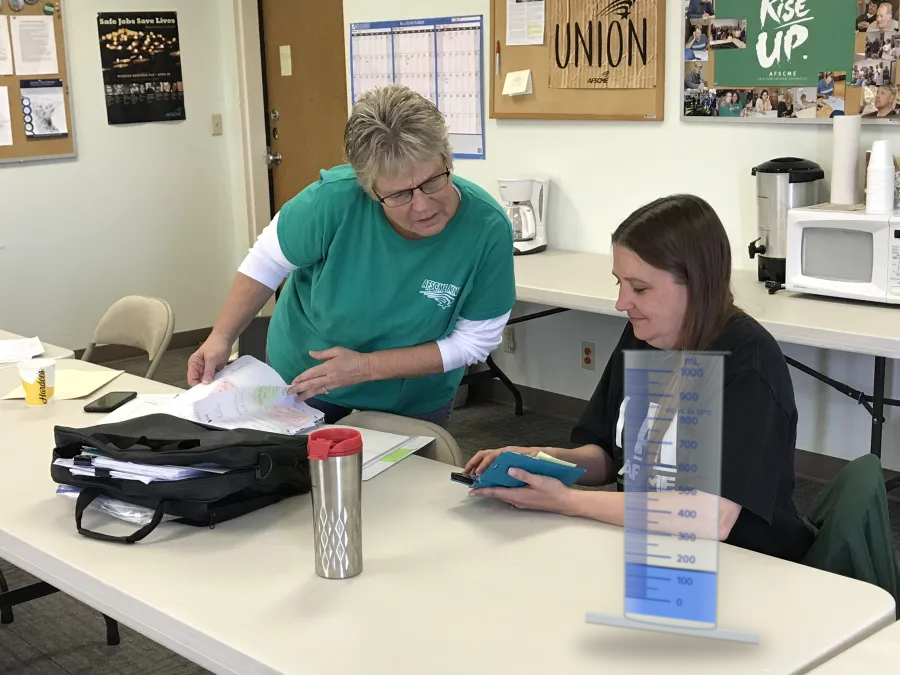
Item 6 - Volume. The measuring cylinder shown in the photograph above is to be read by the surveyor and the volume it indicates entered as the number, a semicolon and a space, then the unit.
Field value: 150; mL
